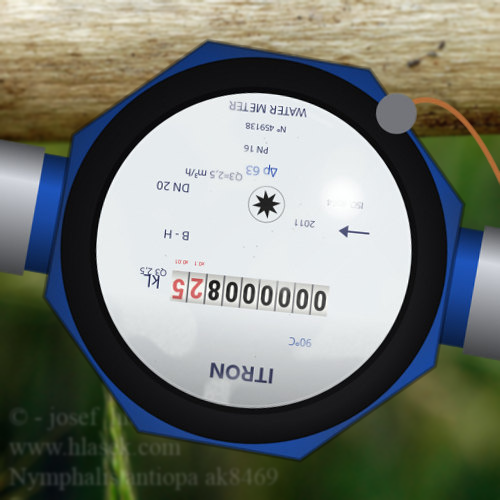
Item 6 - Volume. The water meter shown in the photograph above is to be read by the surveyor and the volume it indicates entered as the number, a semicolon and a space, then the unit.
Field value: 8.25; kL
